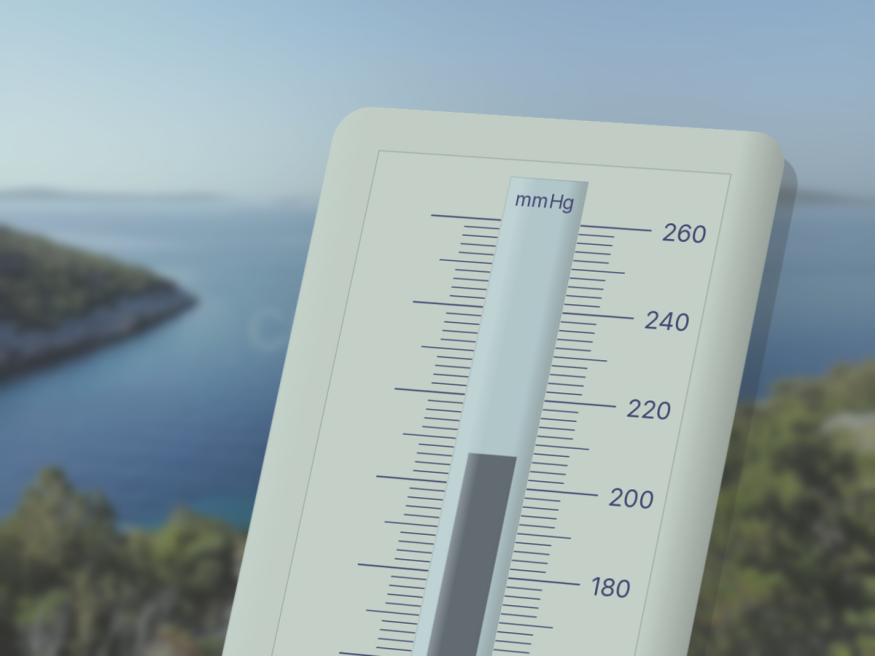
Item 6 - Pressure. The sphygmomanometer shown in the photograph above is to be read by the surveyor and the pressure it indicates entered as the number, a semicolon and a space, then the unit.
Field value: 207; mmHg
